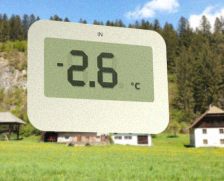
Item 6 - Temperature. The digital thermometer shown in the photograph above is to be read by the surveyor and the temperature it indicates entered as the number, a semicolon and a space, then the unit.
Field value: -2.6; °C
